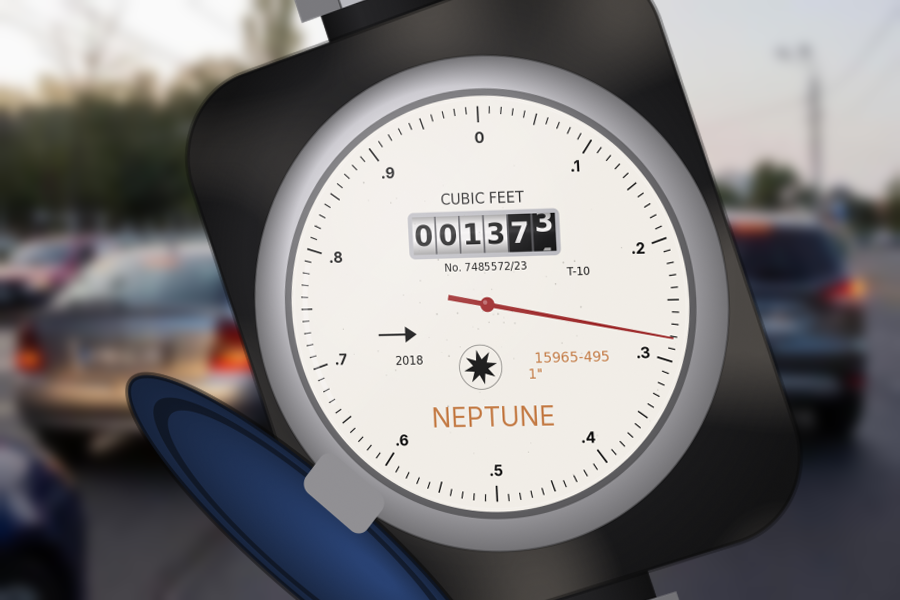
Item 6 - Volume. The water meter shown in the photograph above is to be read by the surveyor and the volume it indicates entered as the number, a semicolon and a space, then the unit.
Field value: 1373.28; ft³
